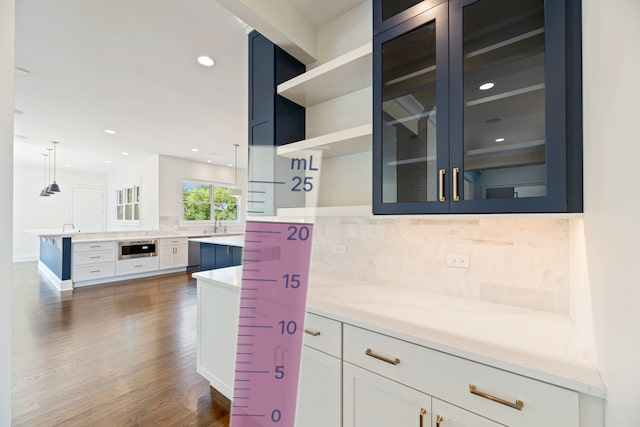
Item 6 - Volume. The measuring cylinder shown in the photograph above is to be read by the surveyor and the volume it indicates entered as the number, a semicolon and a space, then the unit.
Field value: 21; mL
